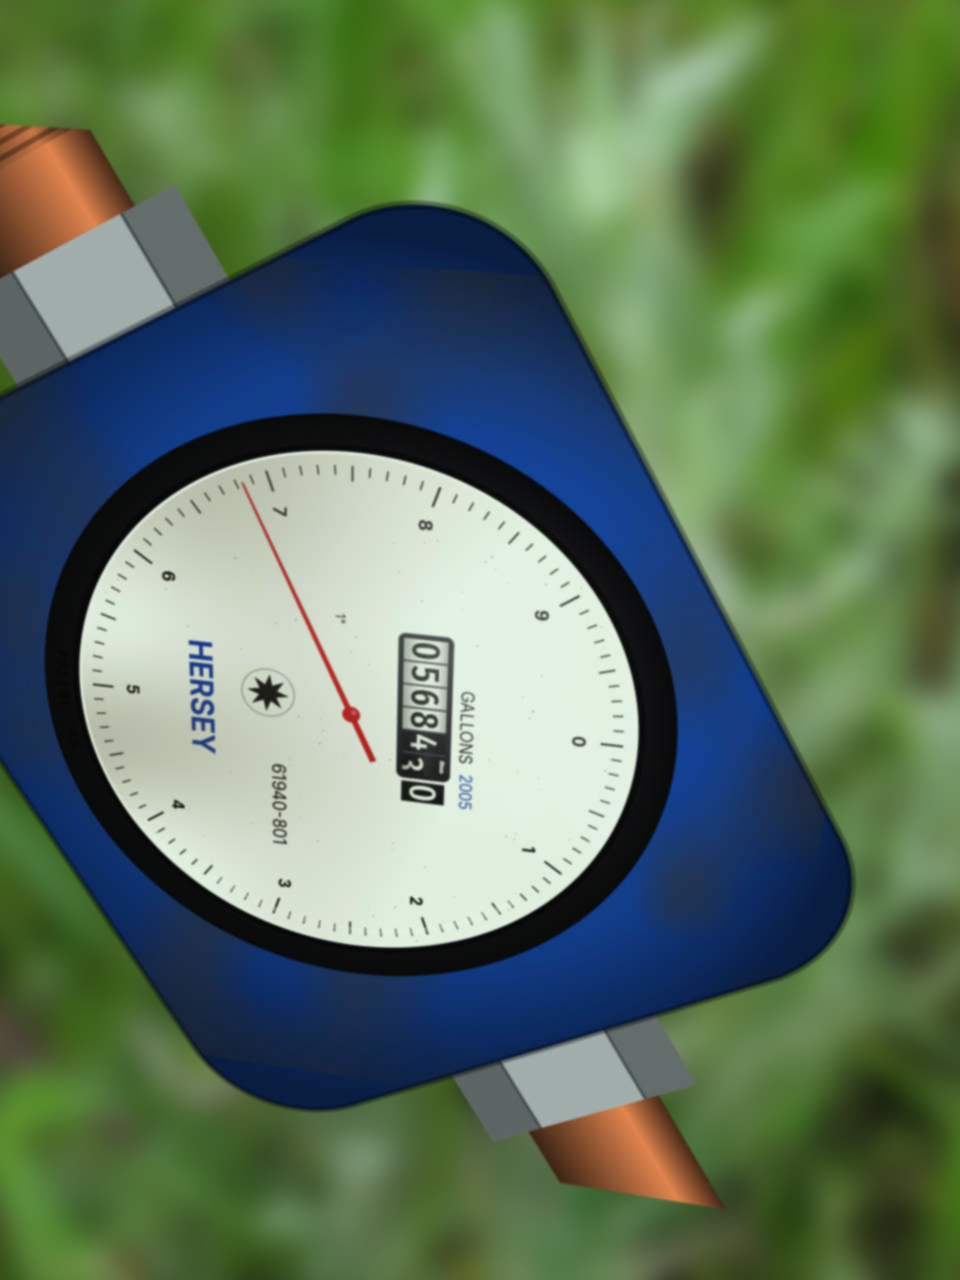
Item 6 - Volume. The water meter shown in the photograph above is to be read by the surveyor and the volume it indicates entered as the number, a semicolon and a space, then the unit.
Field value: 568426.8; gal
